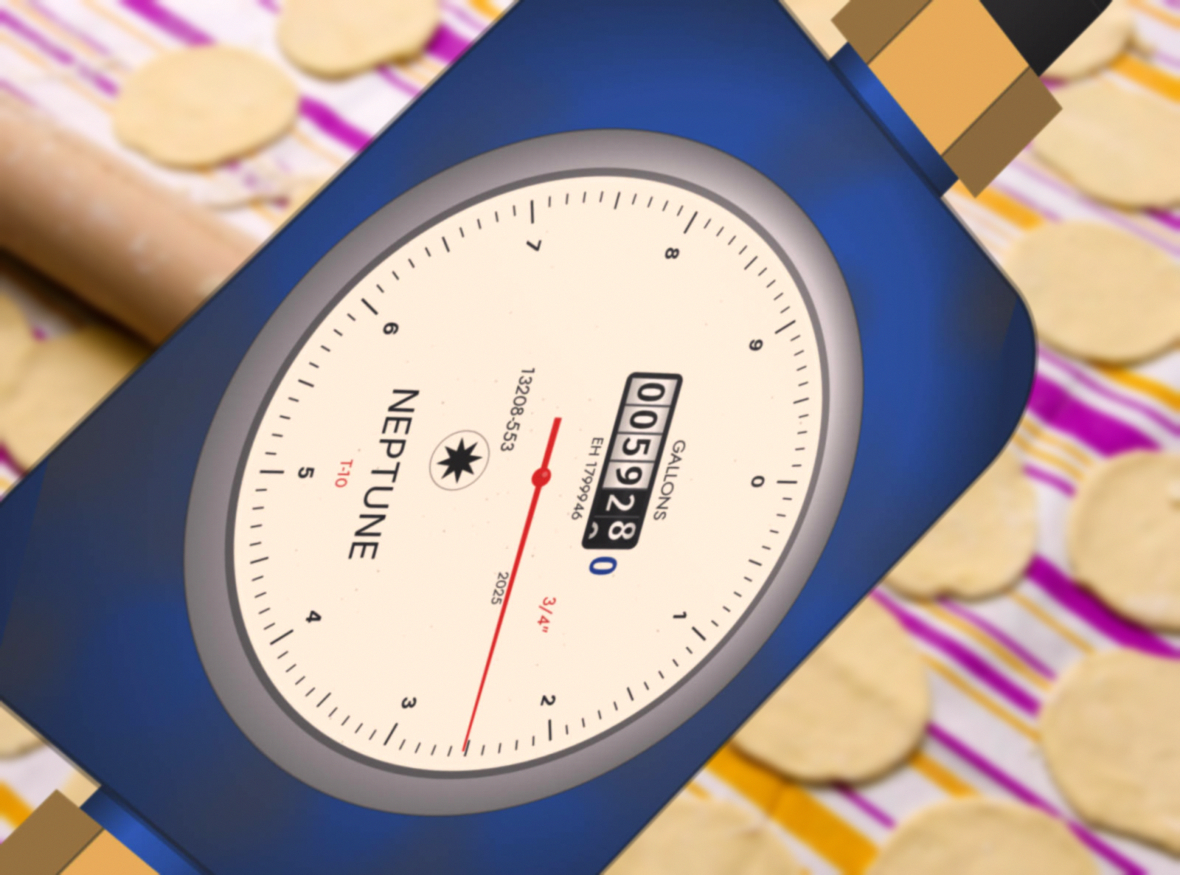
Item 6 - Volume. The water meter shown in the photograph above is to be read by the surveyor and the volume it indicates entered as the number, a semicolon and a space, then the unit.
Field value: 59282.5; gal
